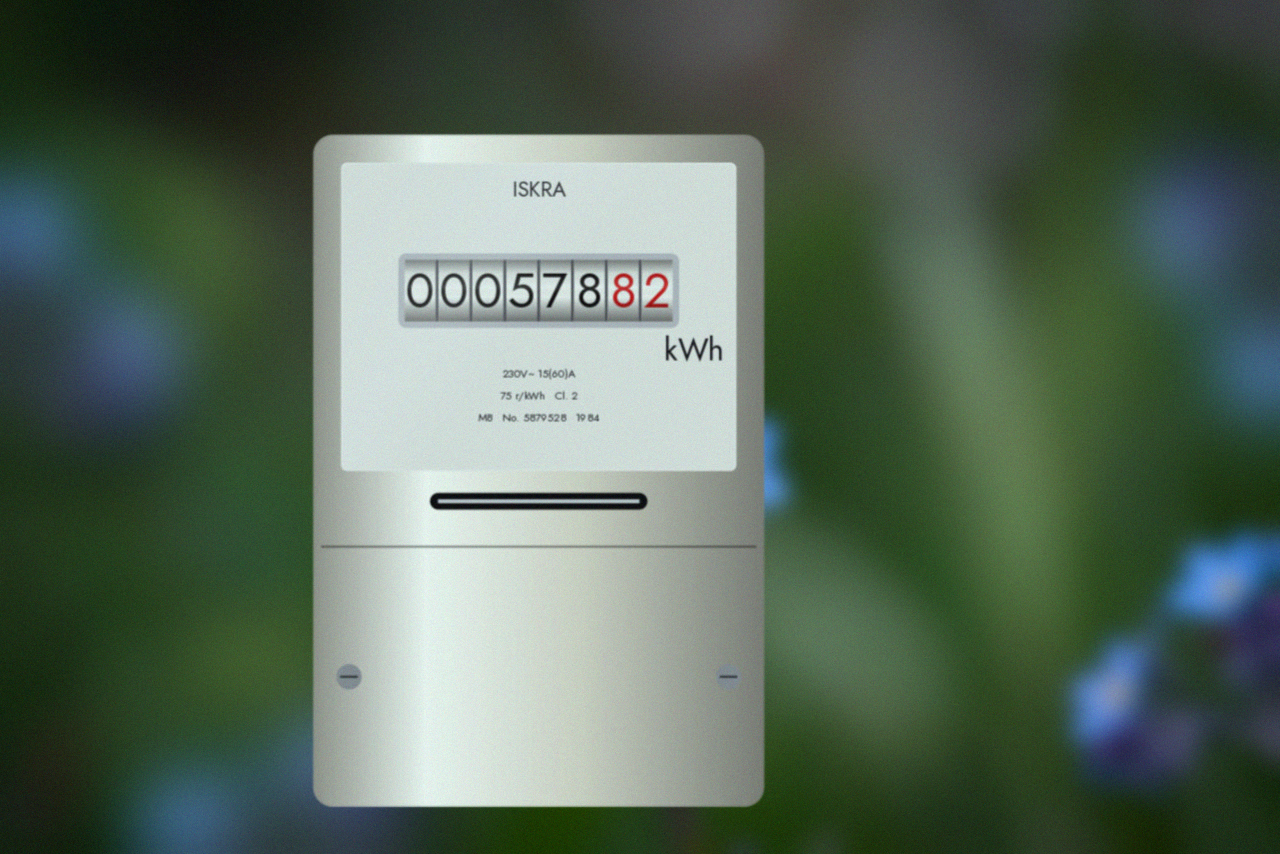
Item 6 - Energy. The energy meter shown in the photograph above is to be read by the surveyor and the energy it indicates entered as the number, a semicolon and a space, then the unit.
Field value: 578.82; kWh
